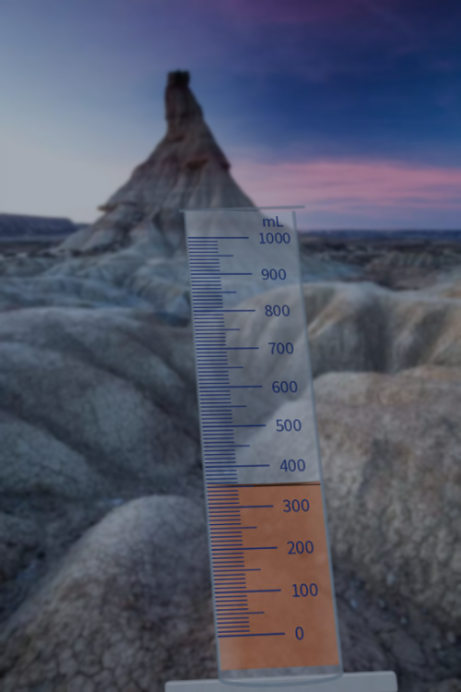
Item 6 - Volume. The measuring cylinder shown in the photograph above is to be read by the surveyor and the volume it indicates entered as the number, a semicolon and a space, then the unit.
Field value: 350; mL
